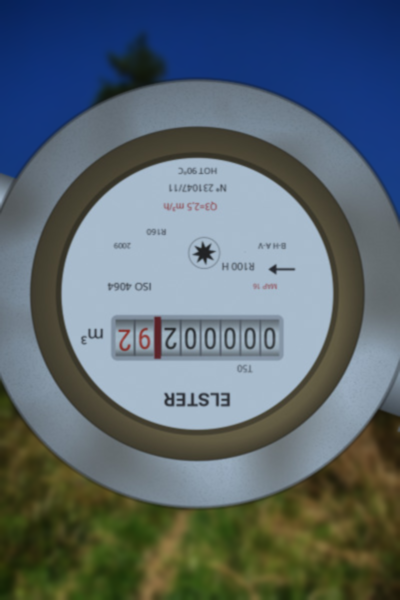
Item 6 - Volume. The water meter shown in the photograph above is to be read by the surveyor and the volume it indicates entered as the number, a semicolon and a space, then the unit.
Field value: 2.92; m³
